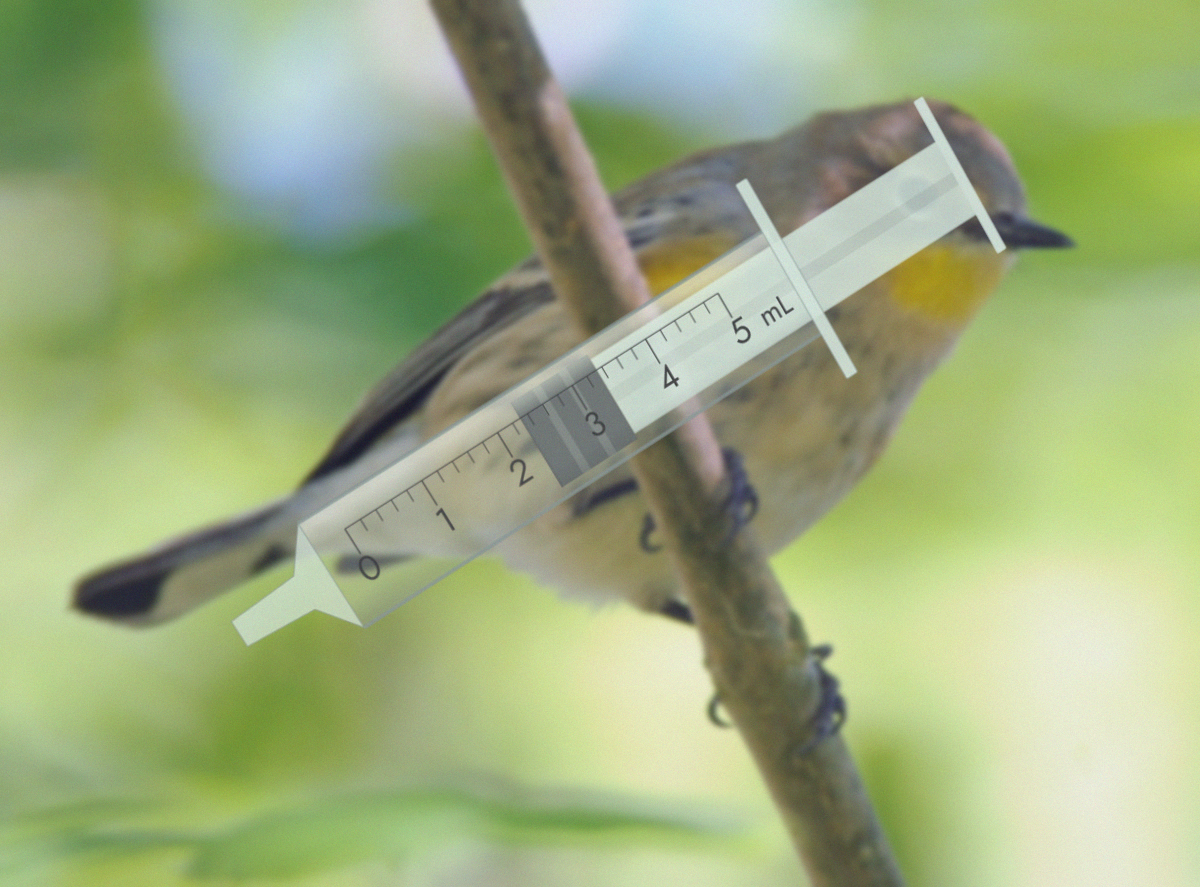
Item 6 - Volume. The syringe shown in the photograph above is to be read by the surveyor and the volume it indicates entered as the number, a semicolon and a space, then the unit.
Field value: 2.3; mL
